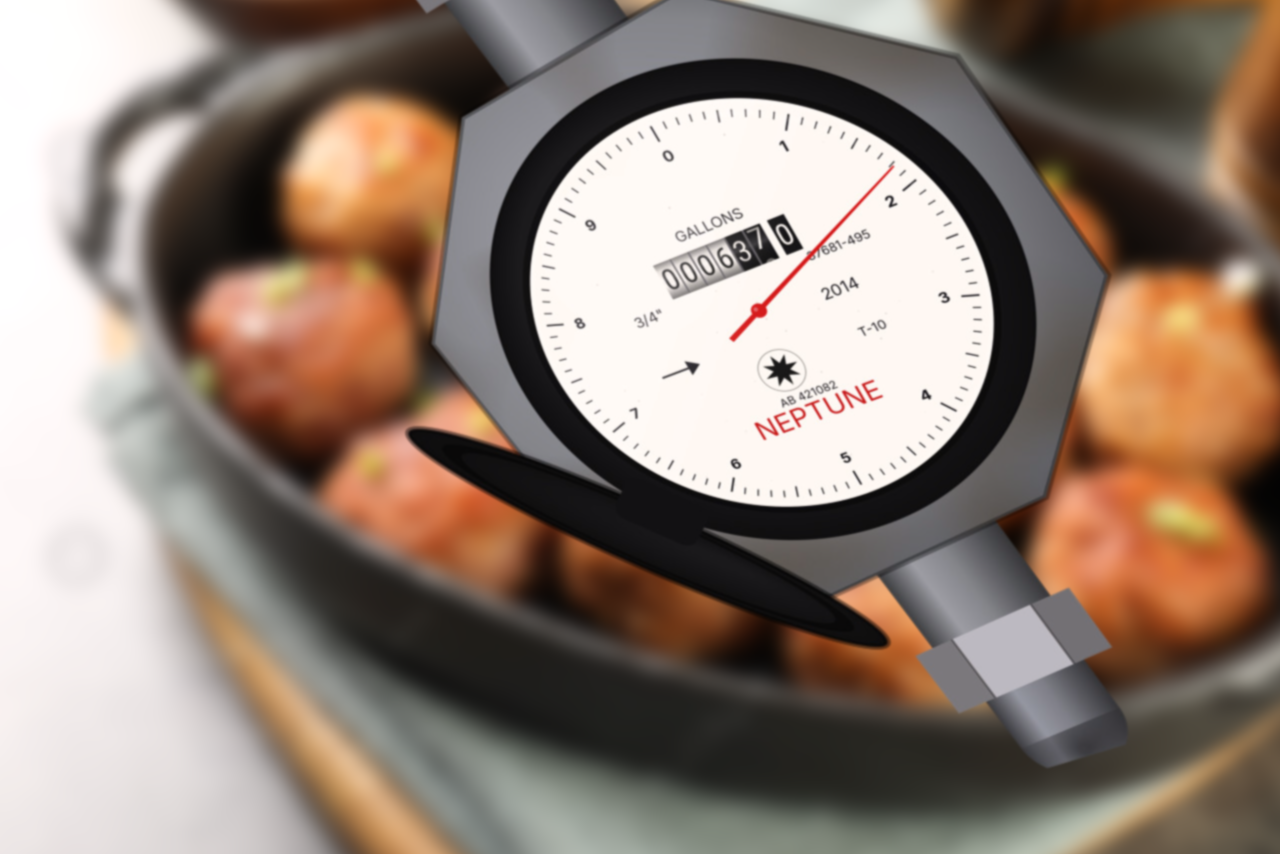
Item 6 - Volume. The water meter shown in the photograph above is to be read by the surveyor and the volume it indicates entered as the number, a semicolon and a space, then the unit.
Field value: 6371.8; gal
